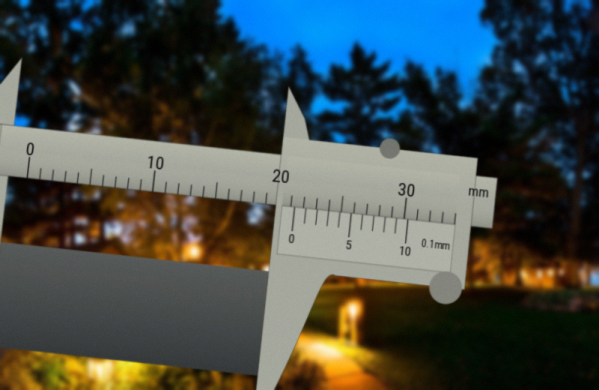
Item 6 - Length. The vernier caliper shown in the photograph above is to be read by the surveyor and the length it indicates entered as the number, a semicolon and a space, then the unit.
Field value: 21.3; mm
